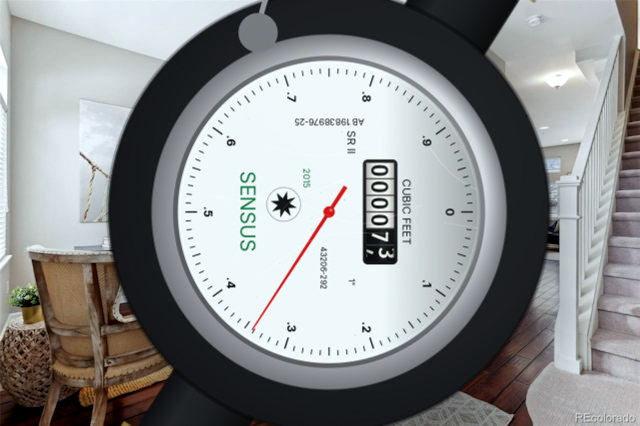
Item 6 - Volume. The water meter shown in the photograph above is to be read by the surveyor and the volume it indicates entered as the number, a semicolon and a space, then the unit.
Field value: 73.34; ft³
